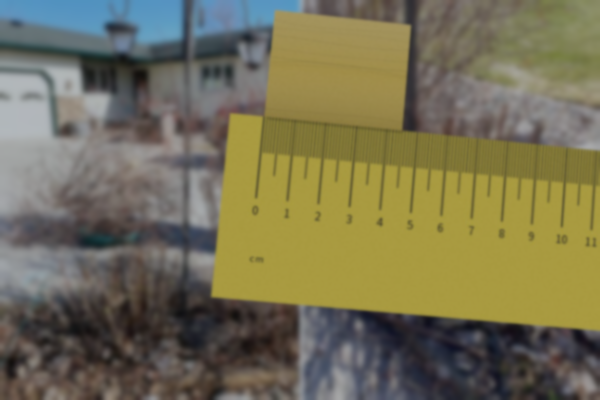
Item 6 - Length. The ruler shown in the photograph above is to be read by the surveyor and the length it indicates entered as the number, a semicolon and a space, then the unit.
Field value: 4.5; cm
